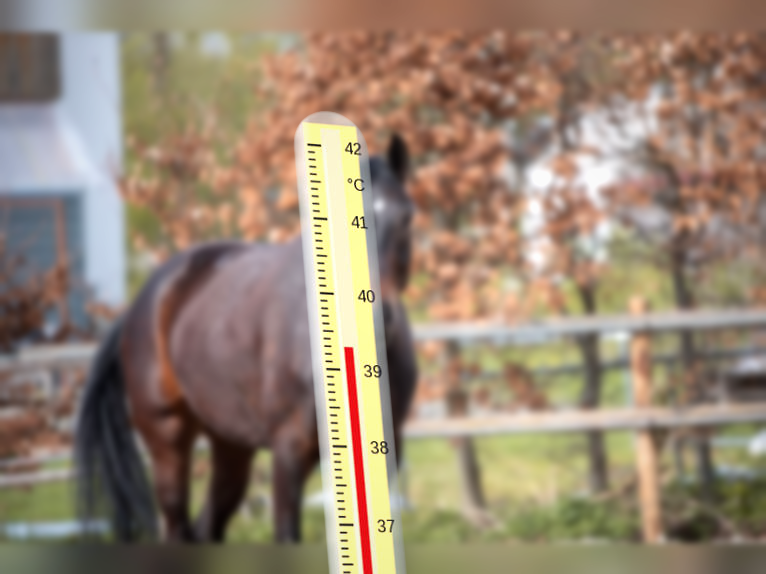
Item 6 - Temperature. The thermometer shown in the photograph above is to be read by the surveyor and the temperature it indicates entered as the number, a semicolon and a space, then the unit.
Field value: 39.3; °C
